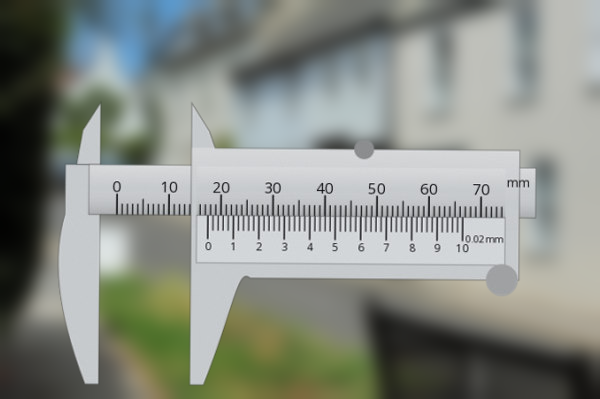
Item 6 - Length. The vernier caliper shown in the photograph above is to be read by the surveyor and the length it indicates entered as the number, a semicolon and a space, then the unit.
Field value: 17.5; mm
